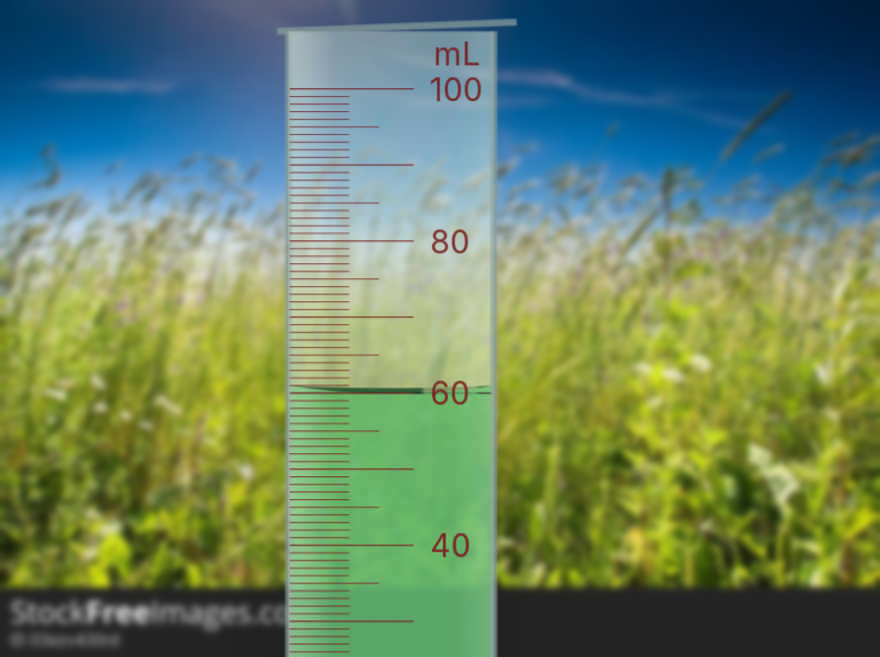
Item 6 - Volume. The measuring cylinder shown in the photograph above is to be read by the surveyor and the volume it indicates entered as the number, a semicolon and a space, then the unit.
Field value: 60; mL
